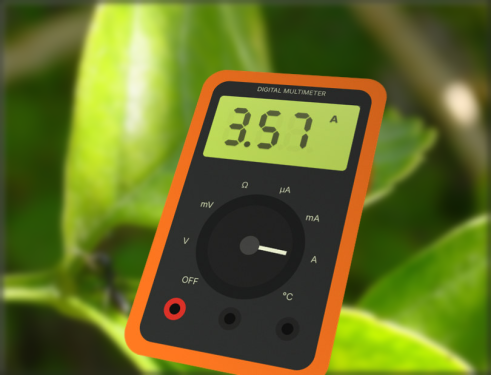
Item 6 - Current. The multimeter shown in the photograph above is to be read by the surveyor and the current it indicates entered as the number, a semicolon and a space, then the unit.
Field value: 3.57; A
